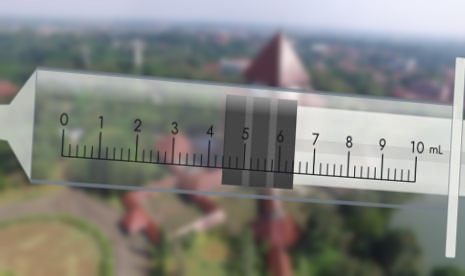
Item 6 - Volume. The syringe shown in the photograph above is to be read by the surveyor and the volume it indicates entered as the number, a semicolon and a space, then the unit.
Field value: 4.4; mL
